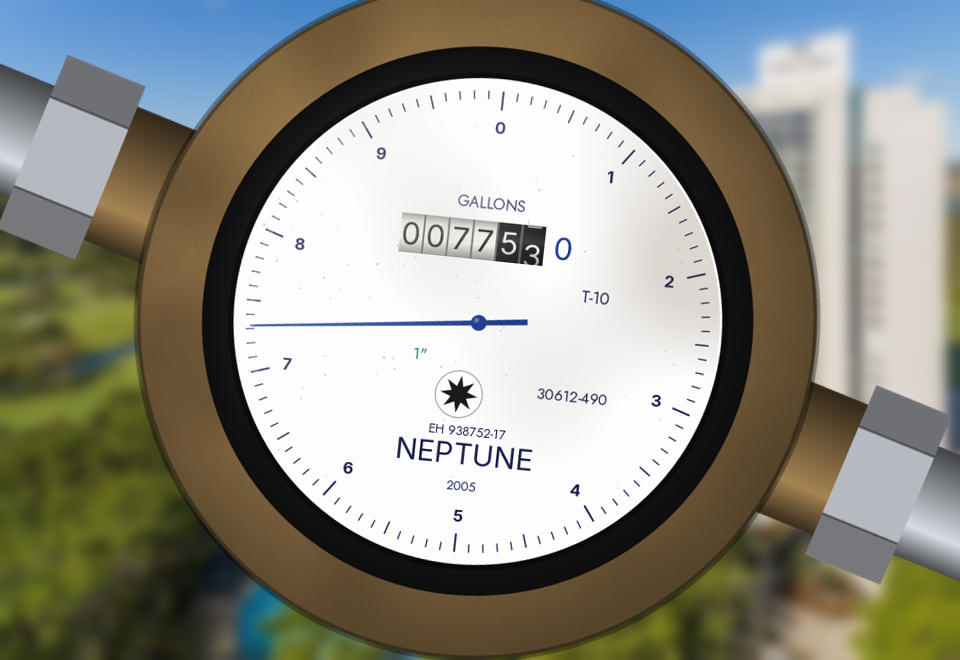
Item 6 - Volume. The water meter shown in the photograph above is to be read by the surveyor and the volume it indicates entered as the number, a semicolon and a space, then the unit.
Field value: 77527.3; gal
